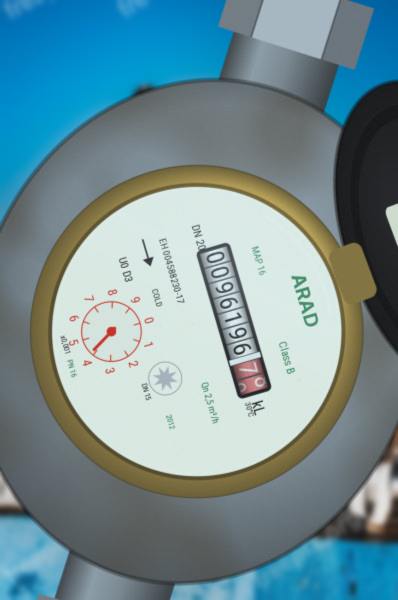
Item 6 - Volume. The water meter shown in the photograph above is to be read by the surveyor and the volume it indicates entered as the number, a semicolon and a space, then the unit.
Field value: 96196.784; kL
